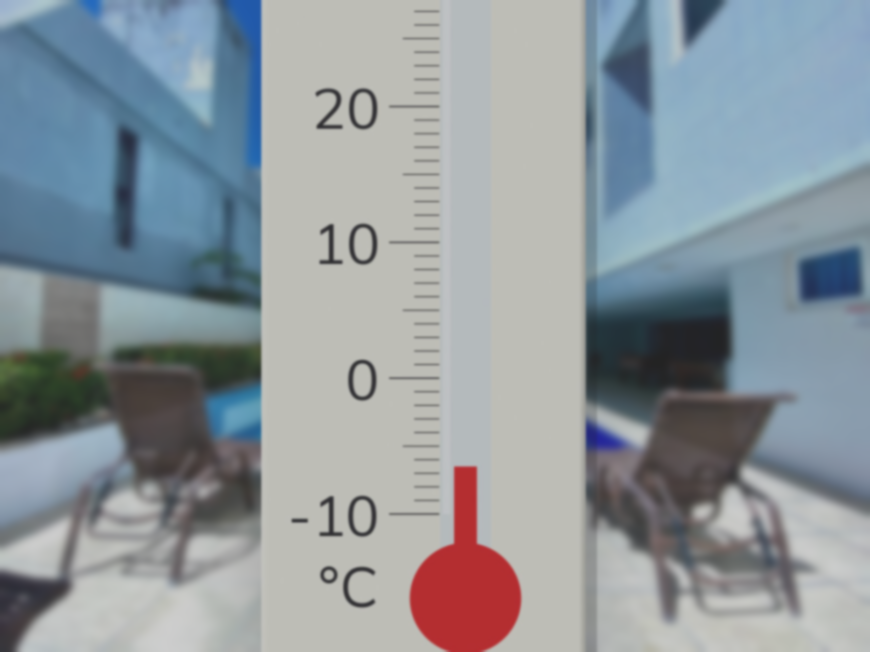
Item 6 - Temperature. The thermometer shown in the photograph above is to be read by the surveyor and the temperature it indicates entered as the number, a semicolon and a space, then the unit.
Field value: -6.5; °C
